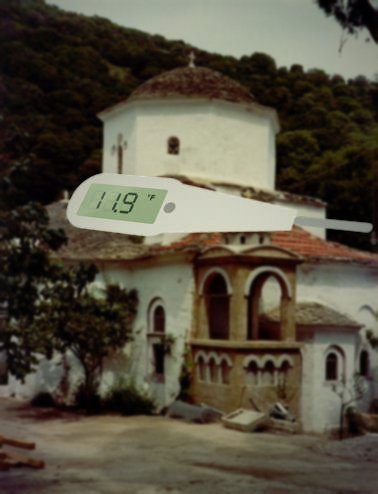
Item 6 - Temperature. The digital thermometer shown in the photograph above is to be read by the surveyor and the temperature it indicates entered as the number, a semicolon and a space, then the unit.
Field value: 11.9; °F
